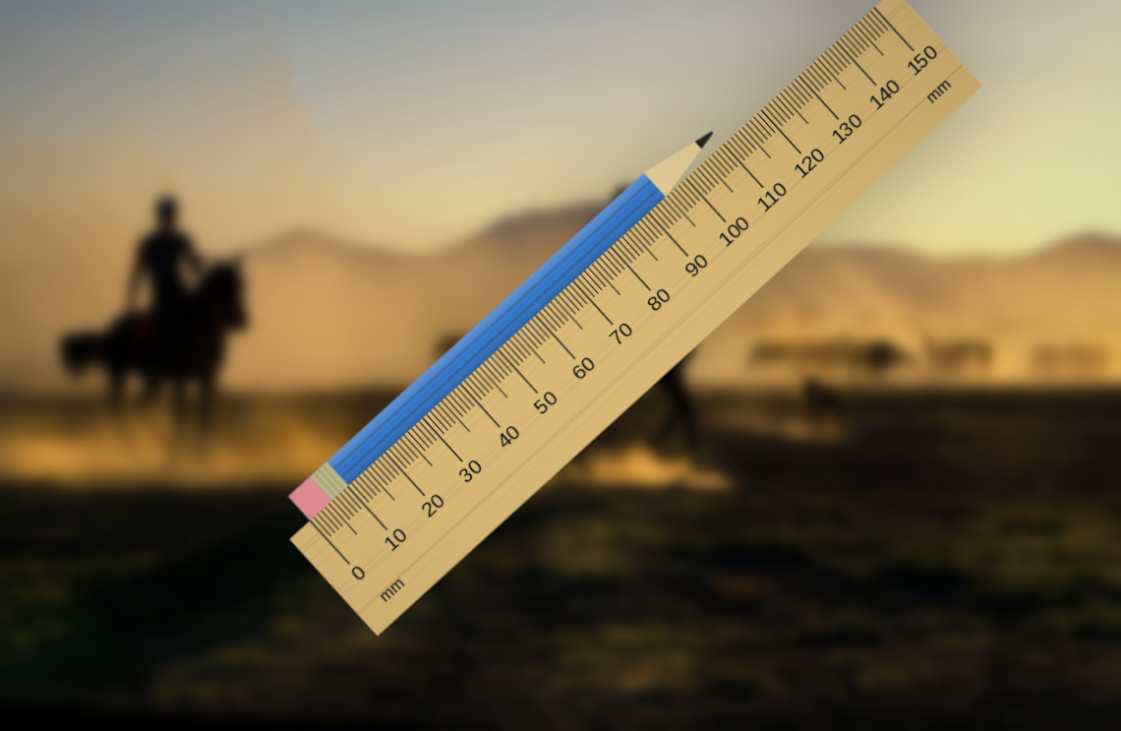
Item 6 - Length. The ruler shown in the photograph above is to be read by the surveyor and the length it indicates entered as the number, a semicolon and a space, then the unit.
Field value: 110; mm
